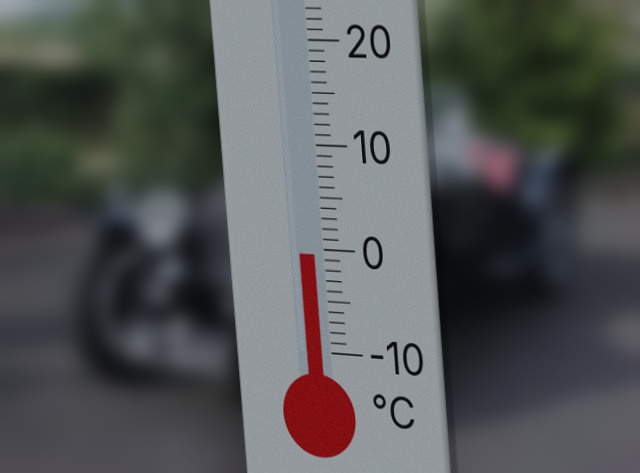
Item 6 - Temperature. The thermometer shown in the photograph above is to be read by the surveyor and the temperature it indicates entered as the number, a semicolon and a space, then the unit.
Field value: -0.5; °C
